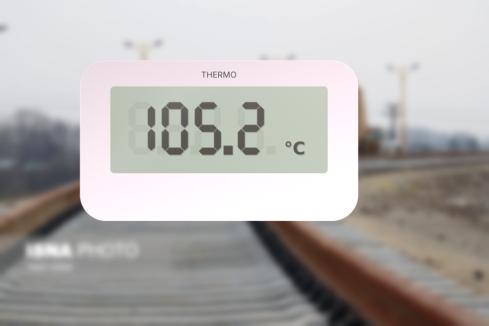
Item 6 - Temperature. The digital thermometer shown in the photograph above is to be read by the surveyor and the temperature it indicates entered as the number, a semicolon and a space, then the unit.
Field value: 105.2; °C
